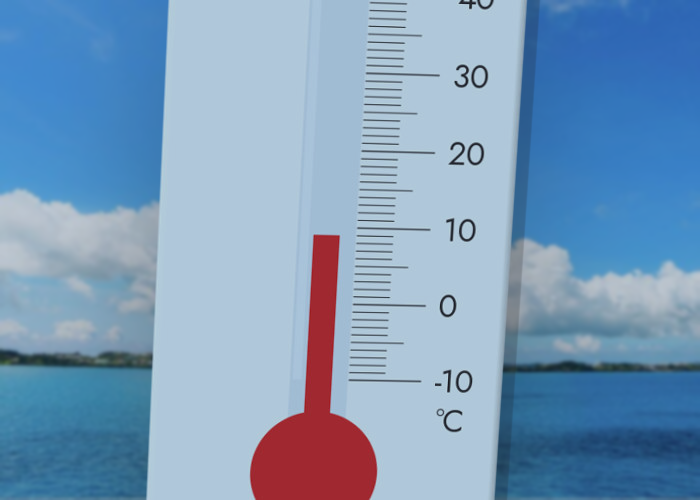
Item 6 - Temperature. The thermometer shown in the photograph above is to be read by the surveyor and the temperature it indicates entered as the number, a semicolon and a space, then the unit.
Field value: 9; °C
